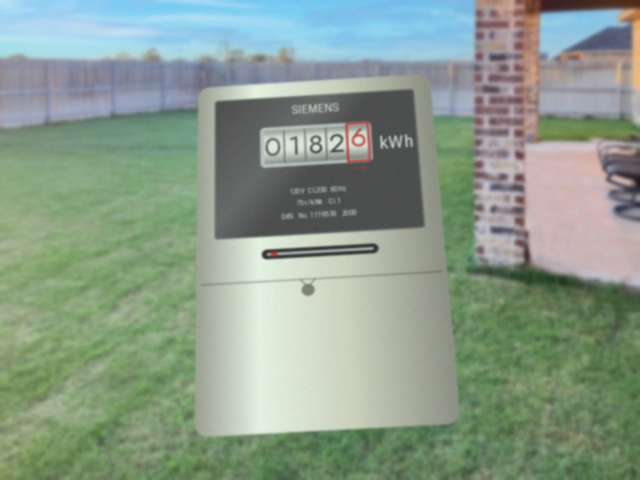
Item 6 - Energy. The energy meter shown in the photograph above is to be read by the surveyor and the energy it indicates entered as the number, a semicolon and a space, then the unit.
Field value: 182.6; kWh
